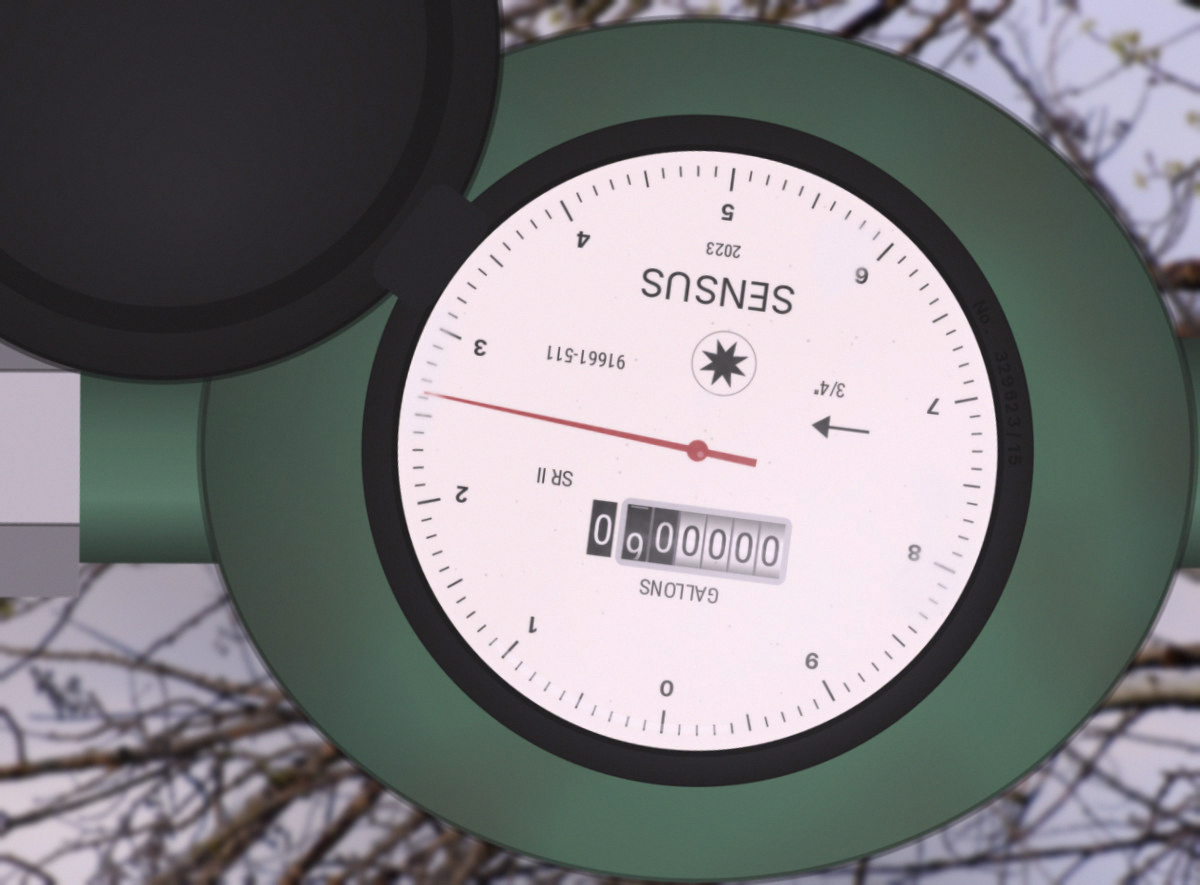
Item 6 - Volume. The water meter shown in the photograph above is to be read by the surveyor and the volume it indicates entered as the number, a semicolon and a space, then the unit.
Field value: 62.6; gal
